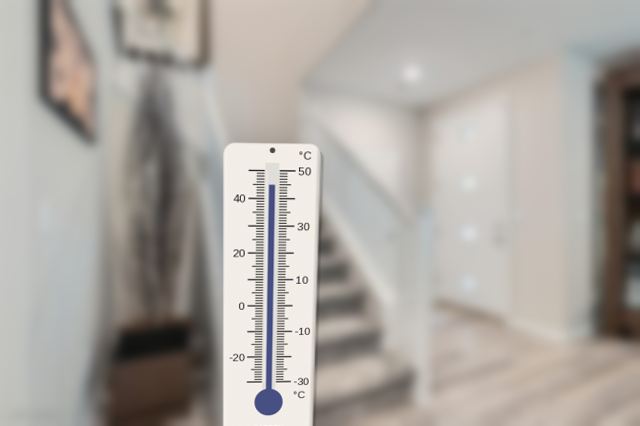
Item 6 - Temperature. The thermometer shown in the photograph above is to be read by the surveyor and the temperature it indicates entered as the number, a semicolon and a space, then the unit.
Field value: 45; °C
